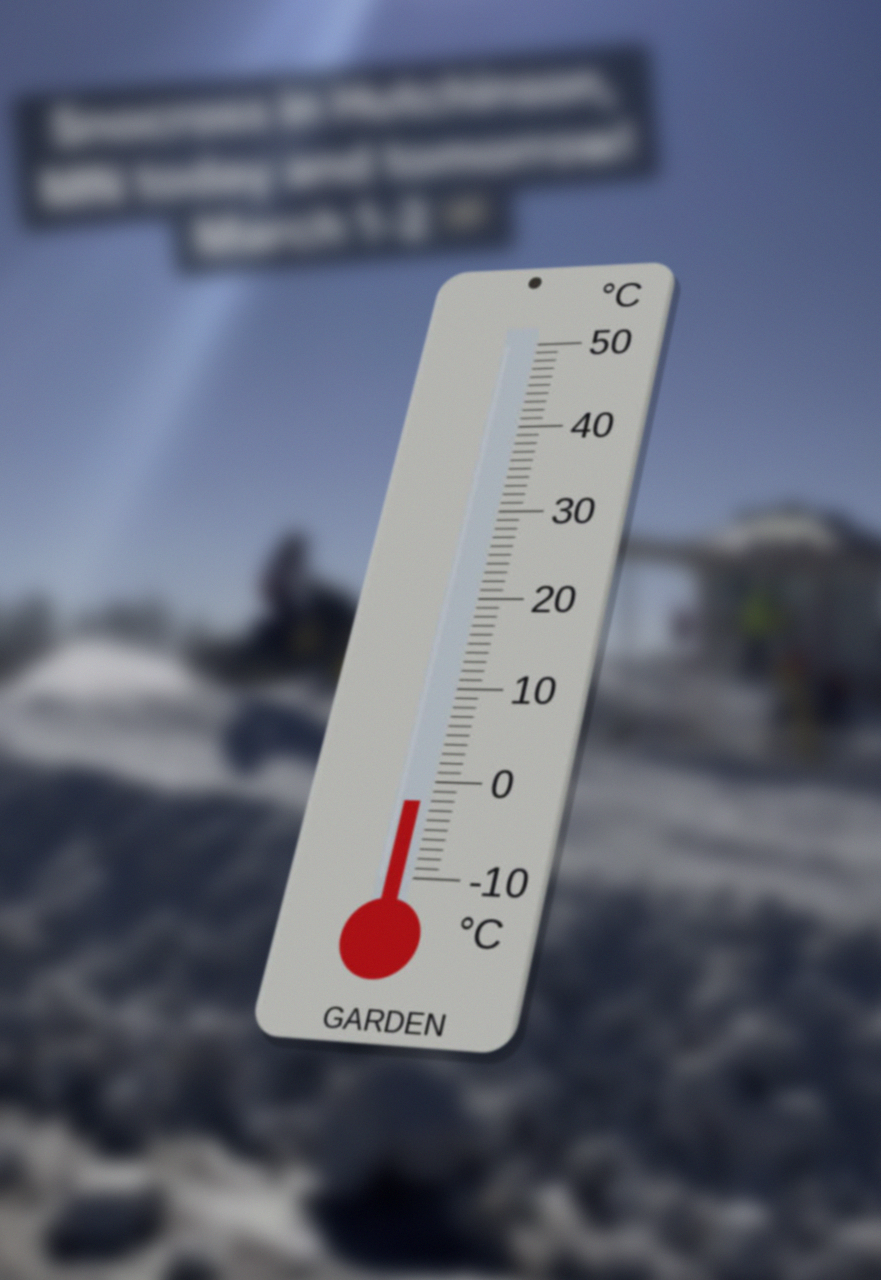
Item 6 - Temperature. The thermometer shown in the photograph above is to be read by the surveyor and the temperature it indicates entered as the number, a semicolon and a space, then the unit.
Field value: -2; °C
